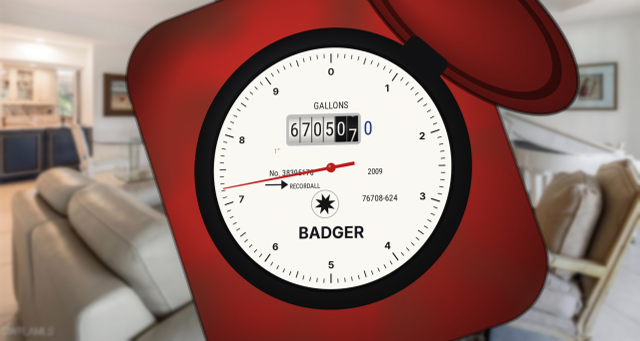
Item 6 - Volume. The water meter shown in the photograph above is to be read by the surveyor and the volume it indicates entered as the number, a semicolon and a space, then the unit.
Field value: 6705067.2; gal
